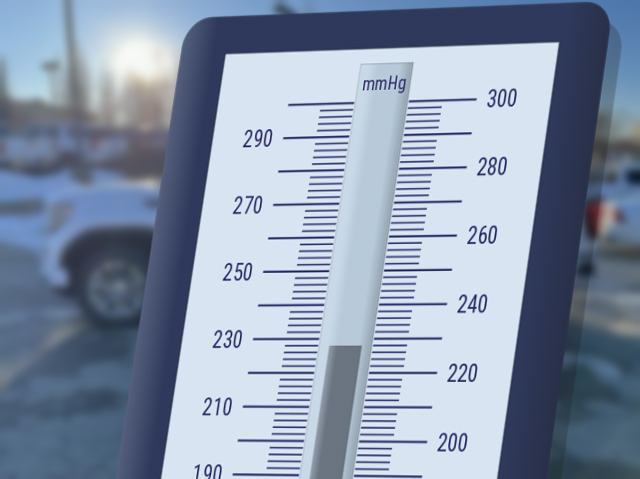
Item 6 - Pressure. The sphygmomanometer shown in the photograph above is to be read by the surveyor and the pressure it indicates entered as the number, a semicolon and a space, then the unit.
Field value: 228; mmHg
